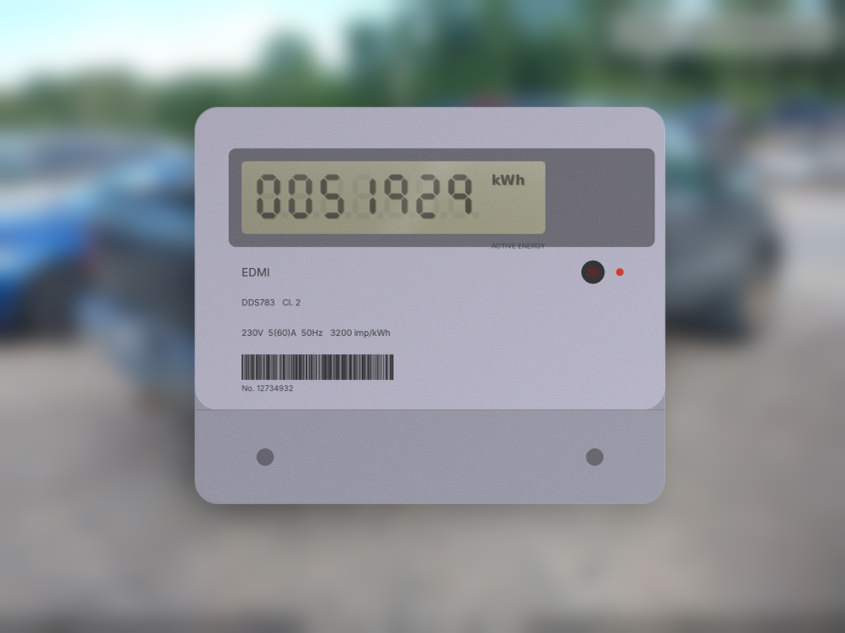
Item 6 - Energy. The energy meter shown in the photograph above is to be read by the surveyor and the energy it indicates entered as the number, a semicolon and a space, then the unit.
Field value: 51929; kWh
